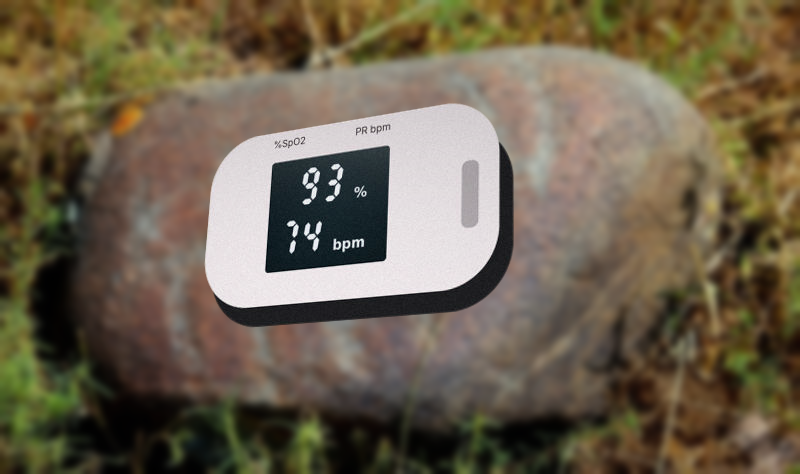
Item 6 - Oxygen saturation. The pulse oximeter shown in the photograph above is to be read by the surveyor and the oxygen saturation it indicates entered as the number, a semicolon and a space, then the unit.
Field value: 93; %
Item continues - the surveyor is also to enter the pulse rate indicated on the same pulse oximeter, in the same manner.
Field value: 74; bpm
